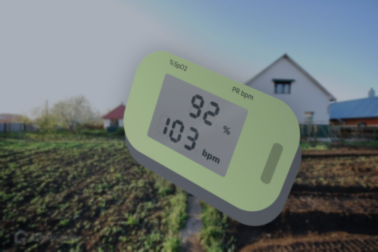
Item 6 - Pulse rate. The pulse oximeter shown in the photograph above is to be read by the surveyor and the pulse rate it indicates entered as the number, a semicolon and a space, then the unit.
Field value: 103; bpm
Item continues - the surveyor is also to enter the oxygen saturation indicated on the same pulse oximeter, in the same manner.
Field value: 92; %
